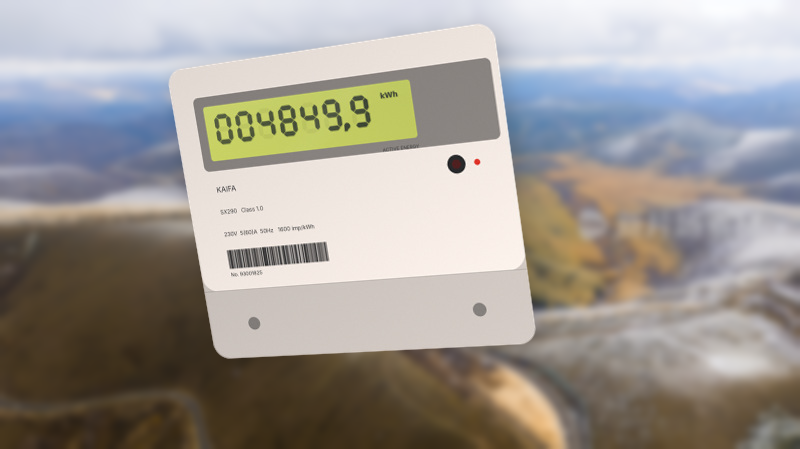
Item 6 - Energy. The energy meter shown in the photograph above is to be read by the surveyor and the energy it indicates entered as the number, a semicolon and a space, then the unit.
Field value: 4849.9; kWh
